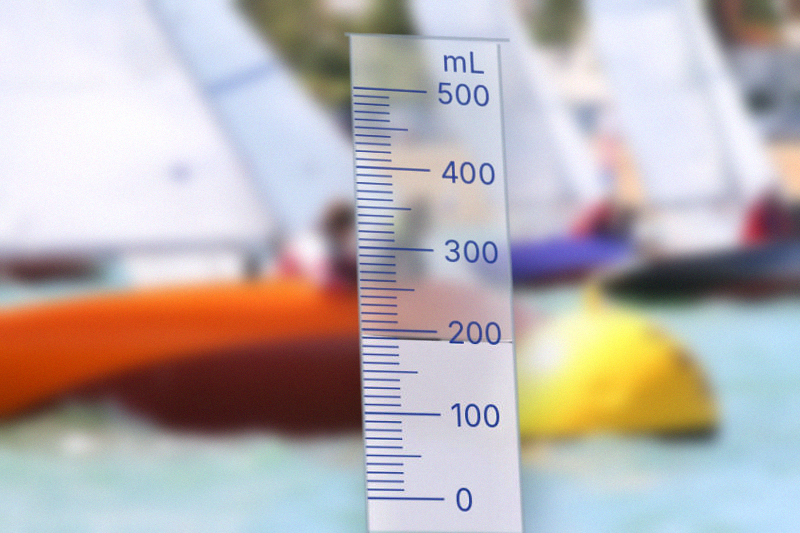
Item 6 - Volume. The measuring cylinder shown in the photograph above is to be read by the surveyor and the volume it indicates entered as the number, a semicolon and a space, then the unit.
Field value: 190; mL
